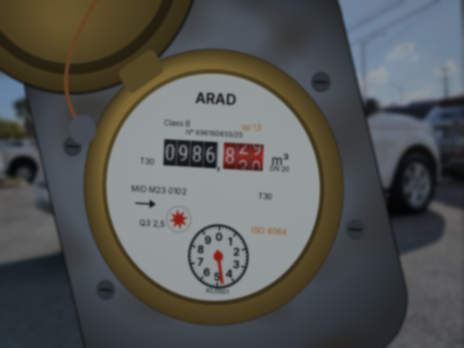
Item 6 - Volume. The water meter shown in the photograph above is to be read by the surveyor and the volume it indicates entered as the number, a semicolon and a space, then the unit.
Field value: 986.8294; m³
